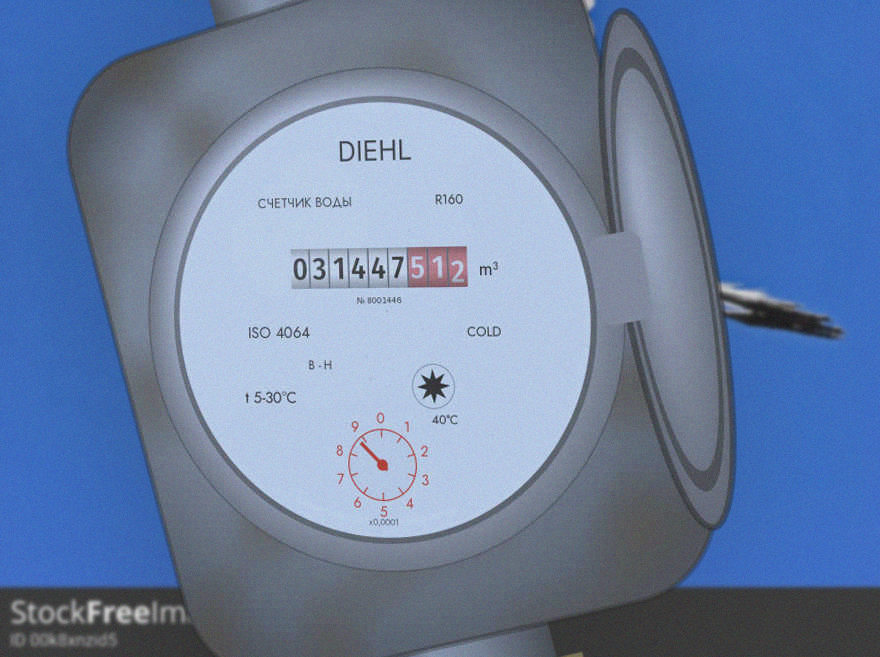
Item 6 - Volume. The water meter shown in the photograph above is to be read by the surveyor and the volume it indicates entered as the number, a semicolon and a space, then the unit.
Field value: 31447.5118; m³
